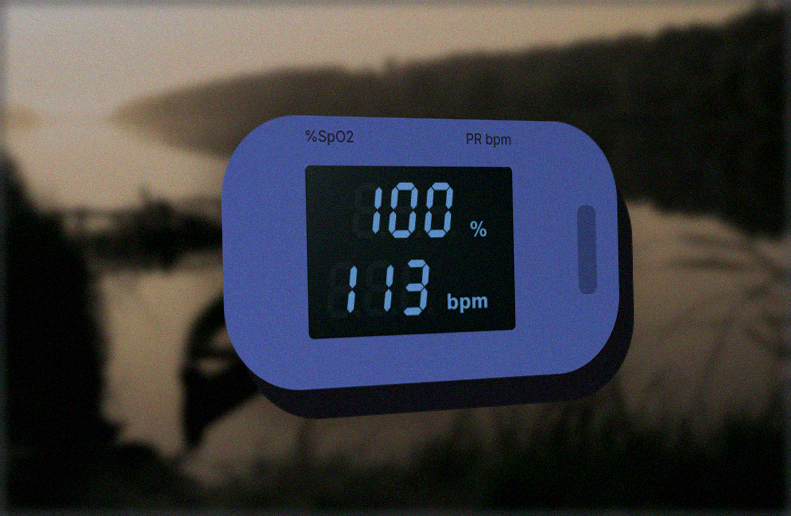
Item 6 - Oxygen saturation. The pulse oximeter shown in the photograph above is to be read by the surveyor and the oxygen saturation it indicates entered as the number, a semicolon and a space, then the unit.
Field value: 100; %
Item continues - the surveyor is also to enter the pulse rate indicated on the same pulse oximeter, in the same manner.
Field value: 113; bpm
